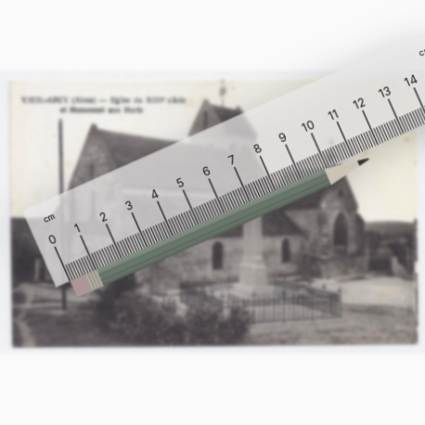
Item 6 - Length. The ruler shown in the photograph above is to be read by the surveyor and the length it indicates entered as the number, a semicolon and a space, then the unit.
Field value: 11.5; cm
